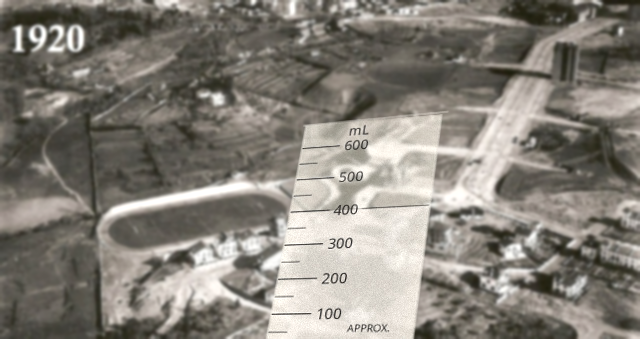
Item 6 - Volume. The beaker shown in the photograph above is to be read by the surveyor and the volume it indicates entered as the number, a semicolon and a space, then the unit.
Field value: 400; mL
